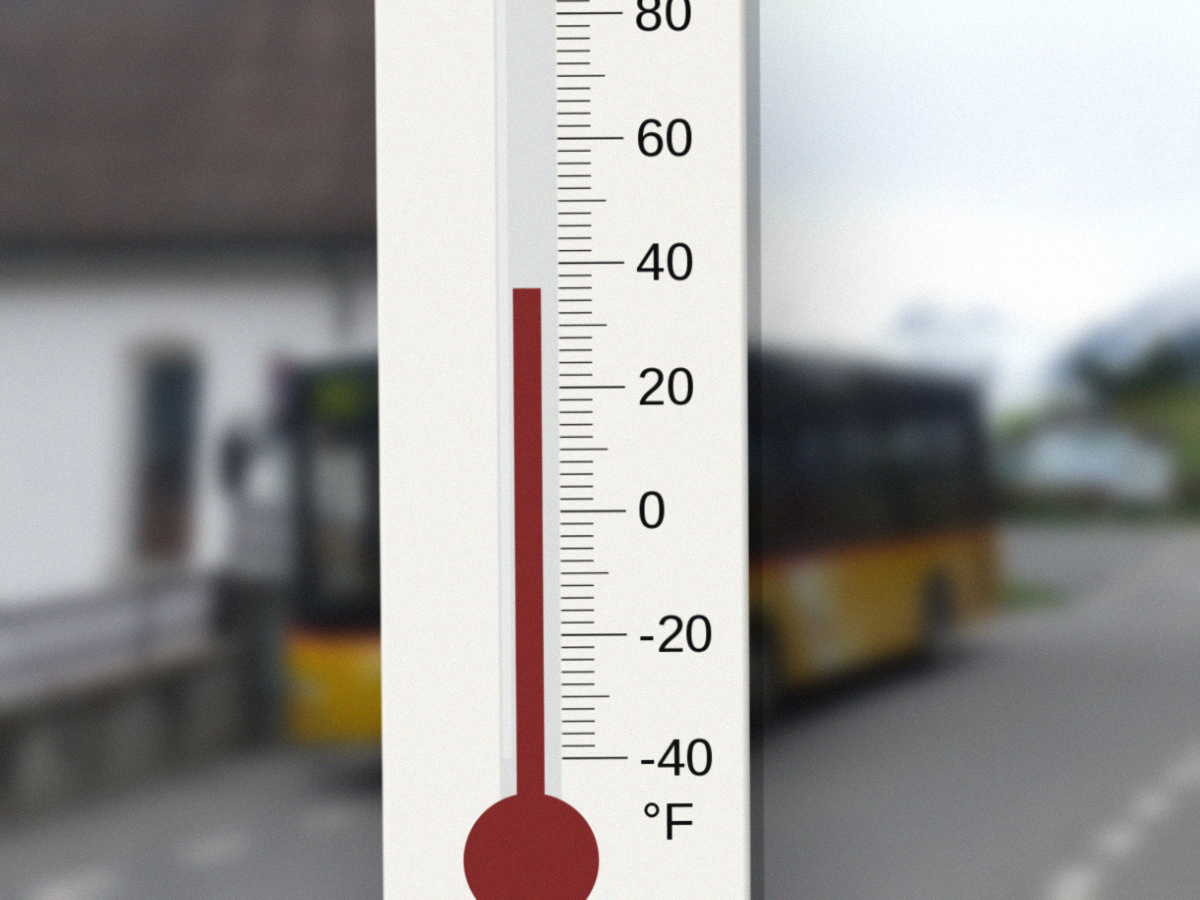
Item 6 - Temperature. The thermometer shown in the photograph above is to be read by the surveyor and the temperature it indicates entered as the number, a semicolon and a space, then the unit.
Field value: 36; °F
